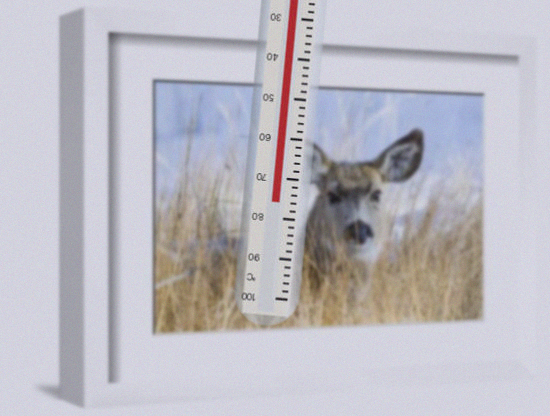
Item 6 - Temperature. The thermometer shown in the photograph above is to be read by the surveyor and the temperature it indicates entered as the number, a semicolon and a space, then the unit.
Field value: 76; °C
